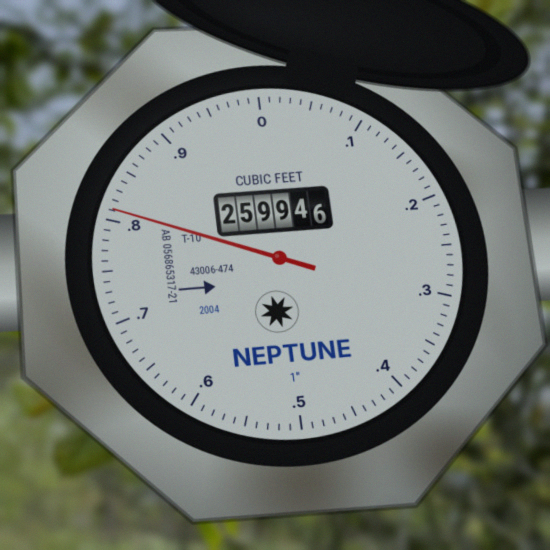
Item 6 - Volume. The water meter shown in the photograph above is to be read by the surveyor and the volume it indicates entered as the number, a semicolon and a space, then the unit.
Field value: 259945.81; ft³
